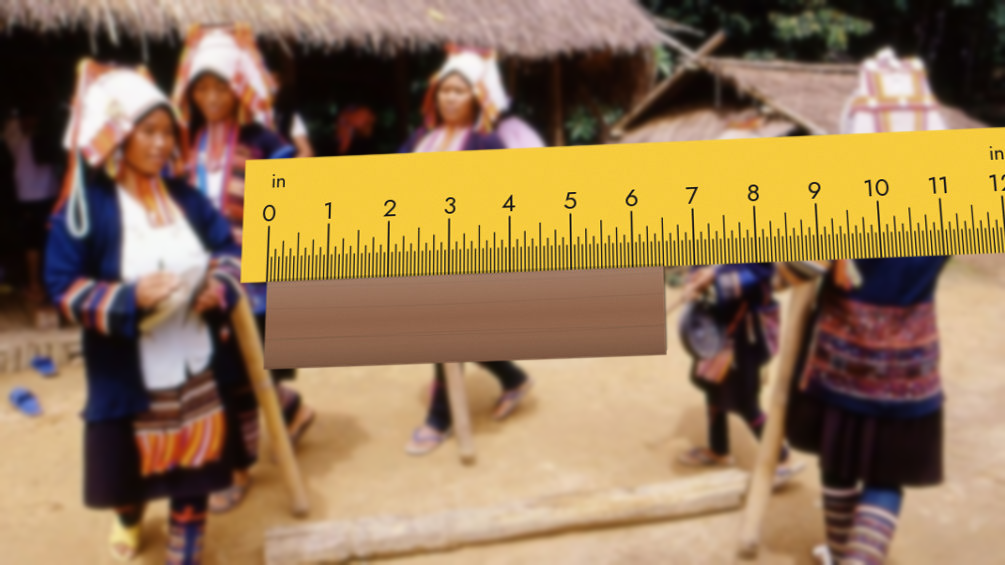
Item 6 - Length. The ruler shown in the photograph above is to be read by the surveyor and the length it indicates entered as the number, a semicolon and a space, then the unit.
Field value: 6.5; in
